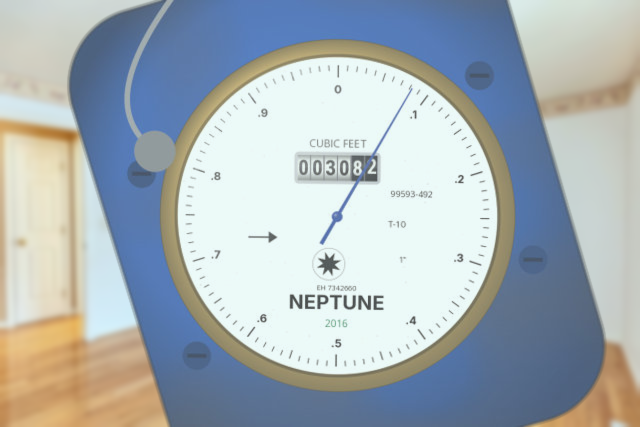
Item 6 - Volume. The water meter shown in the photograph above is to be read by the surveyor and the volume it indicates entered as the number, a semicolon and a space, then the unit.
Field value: 3082.08; ft³
